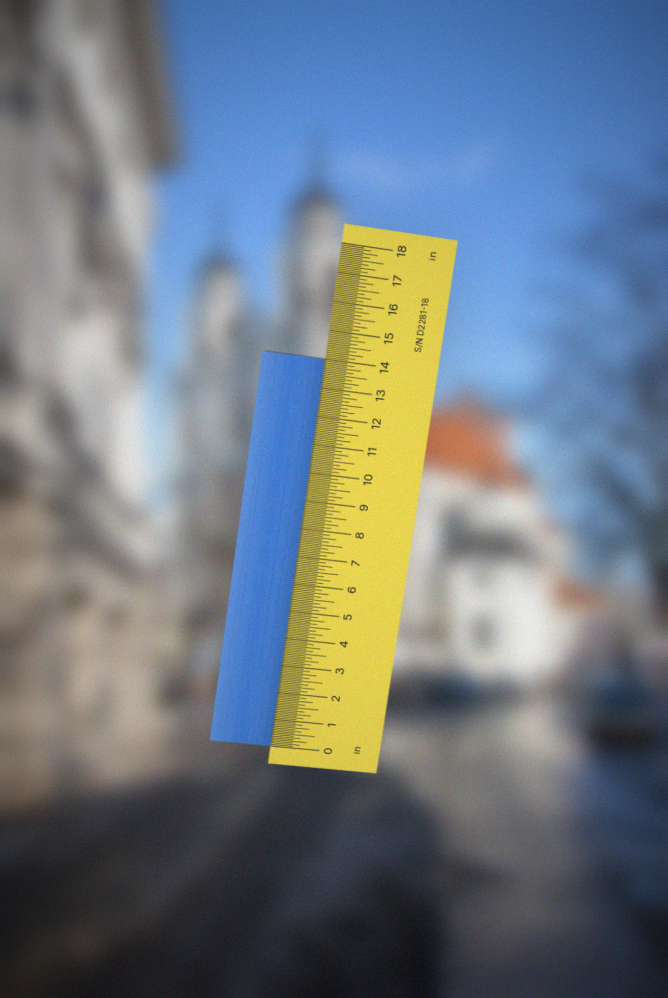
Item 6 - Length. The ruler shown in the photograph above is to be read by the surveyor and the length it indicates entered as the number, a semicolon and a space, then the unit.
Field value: 14; in
